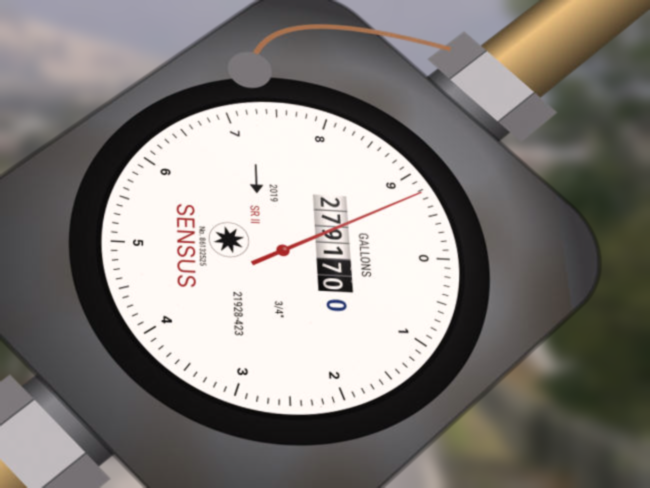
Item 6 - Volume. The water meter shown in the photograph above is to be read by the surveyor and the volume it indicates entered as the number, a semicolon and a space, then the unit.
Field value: 2791699.2; gal
